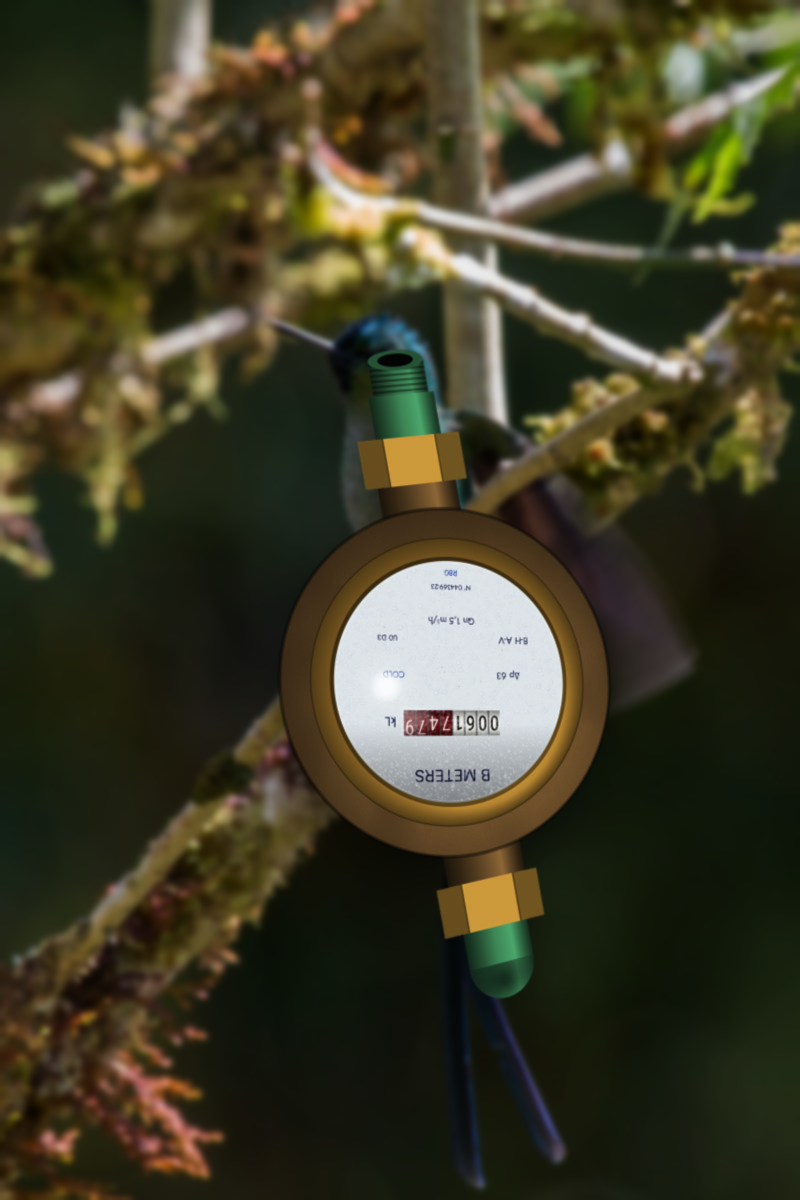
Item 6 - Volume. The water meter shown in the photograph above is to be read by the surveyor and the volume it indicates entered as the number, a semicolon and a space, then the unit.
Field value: 61.7479; kL
